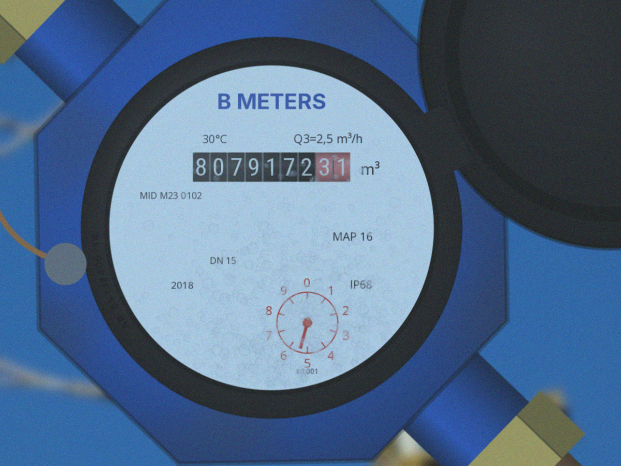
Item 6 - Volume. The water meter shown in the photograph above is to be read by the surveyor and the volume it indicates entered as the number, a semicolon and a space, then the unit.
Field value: 8079172.315; m³
